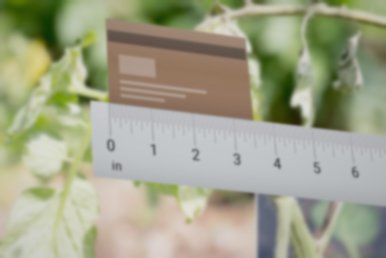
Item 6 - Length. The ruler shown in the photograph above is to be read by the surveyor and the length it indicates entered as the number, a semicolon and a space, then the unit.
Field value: 3.5; in
